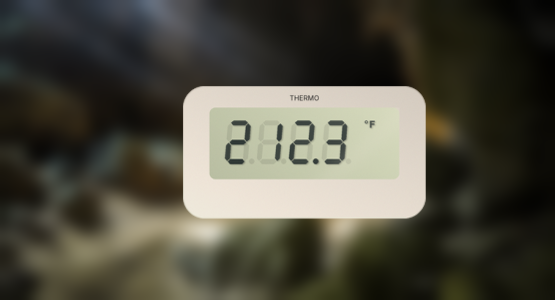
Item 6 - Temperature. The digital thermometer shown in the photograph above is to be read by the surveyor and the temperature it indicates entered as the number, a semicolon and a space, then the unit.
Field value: 212.3; °F
